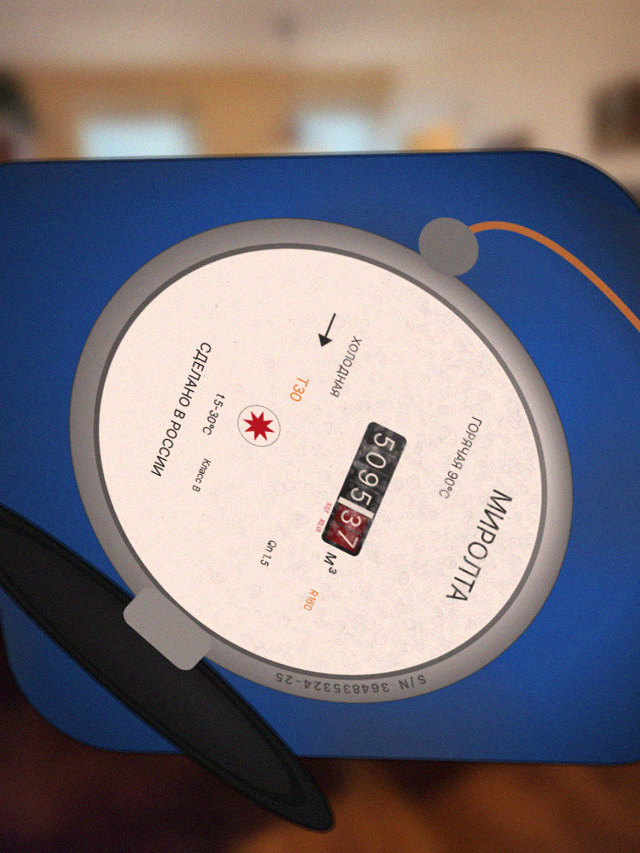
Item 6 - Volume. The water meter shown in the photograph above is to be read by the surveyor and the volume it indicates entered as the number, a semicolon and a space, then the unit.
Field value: 5095.37; m³
